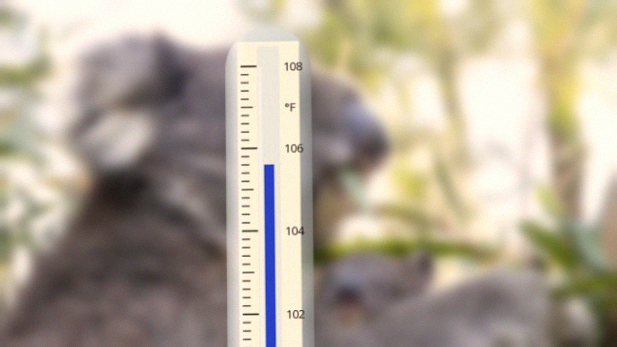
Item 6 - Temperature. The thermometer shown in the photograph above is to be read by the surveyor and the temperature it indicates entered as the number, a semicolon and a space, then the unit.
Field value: 105.6; °F
